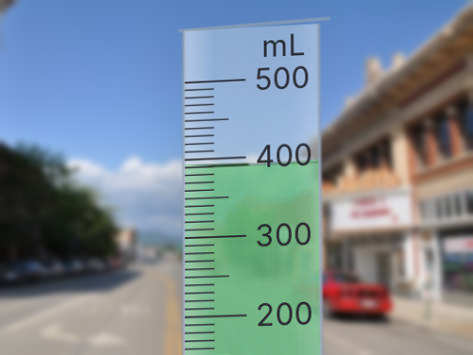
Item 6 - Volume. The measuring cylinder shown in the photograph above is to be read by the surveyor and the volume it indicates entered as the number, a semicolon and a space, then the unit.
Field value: 390; mL
